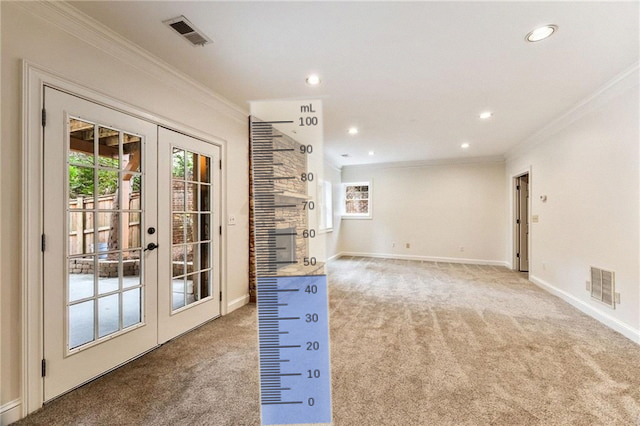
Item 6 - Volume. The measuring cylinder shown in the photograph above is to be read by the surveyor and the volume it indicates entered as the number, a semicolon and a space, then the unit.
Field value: 45; mL
